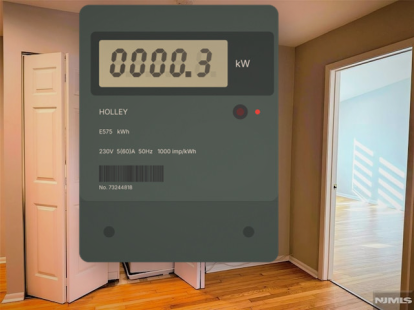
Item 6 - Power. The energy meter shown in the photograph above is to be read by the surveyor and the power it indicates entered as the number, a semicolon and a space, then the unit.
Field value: 0.3; kW
